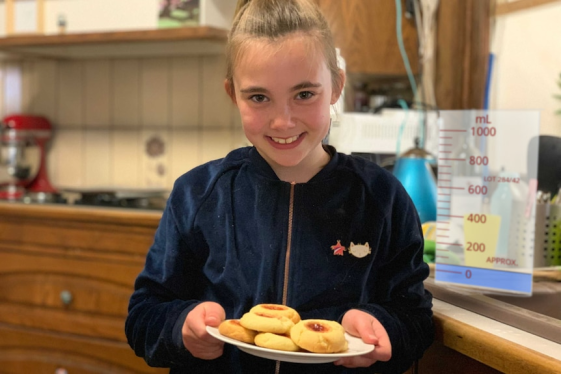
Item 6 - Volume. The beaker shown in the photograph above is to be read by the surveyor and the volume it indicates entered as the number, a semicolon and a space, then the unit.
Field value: 50; mL
